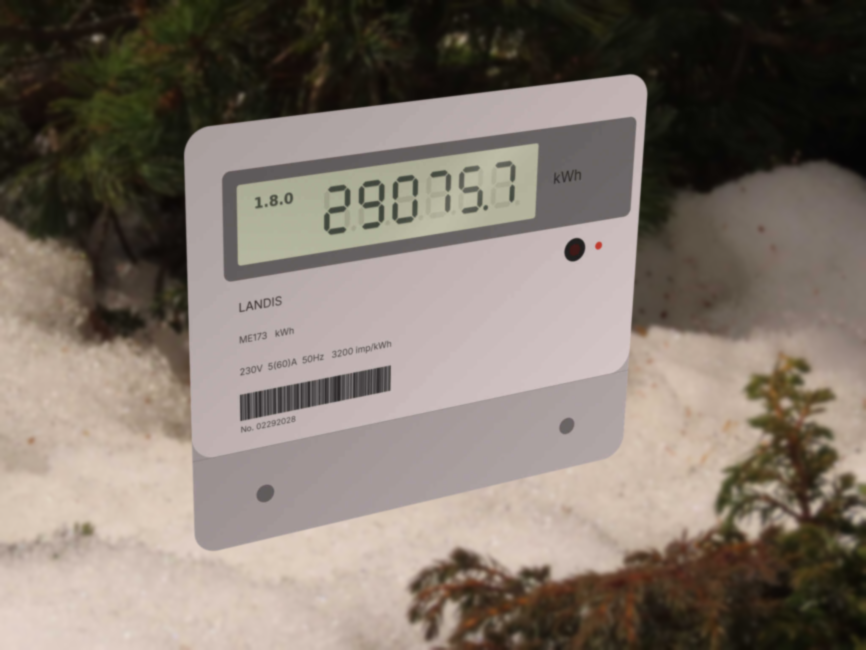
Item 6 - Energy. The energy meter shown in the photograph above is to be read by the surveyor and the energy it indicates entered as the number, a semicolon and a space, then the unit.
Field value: 29075.7; kWh
